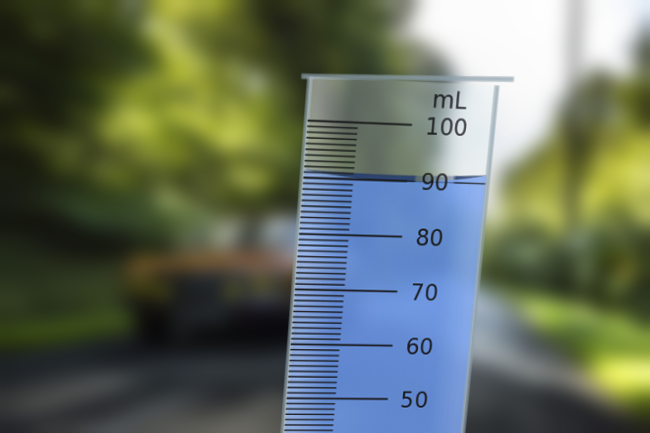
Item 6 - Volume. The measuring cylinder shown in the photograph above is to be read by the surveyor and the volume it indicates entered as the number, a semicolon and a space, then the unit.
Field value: 90; mL
